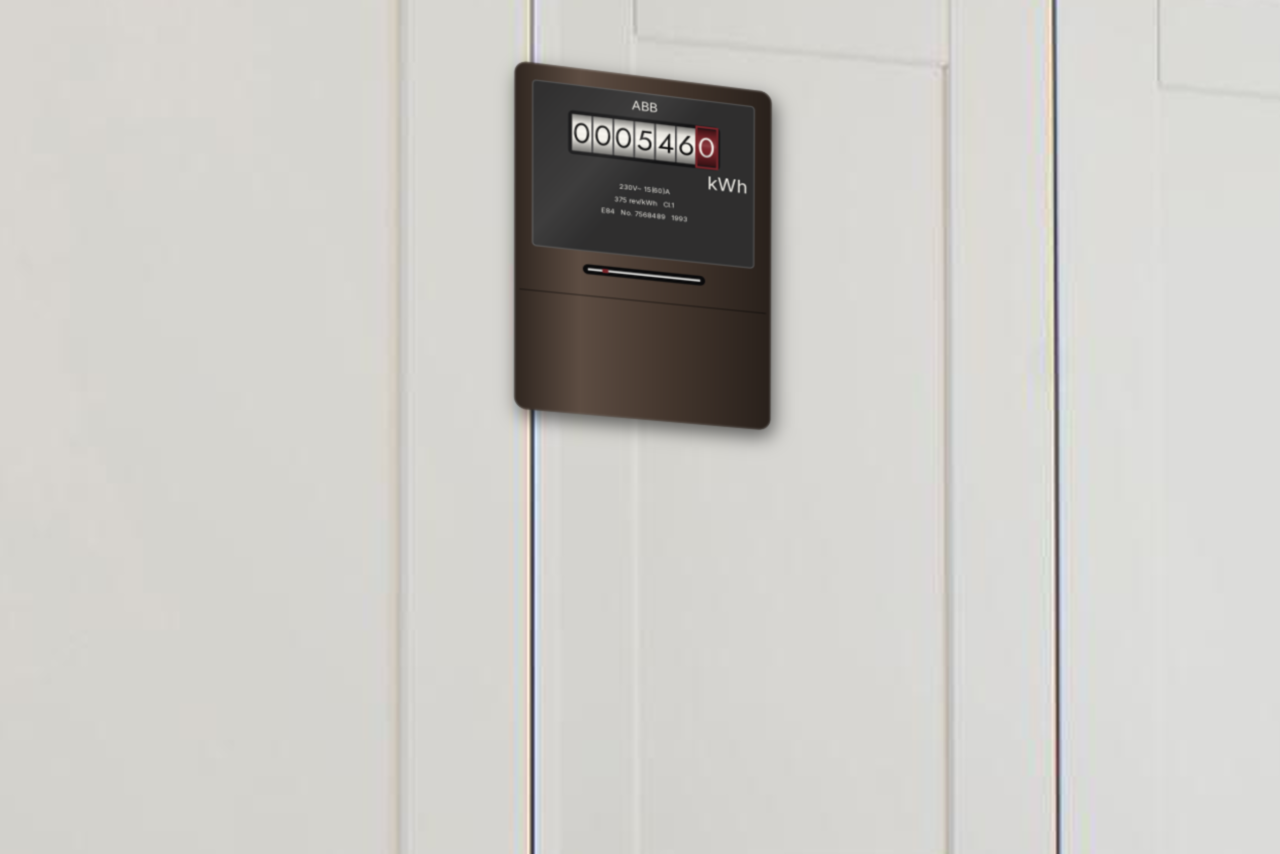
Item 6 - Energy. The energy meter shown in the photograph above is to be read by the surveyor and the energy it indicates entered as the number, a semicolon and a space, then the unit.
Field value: 546.0; kWh
